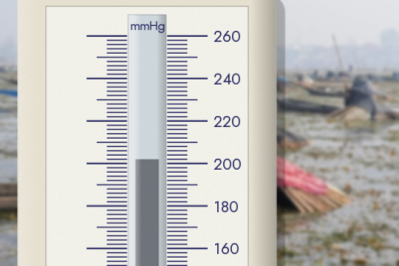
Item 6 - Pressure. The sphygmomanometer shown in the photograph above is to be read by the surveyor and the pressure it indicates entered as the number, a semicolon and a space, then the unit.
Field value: 202; mmHg
